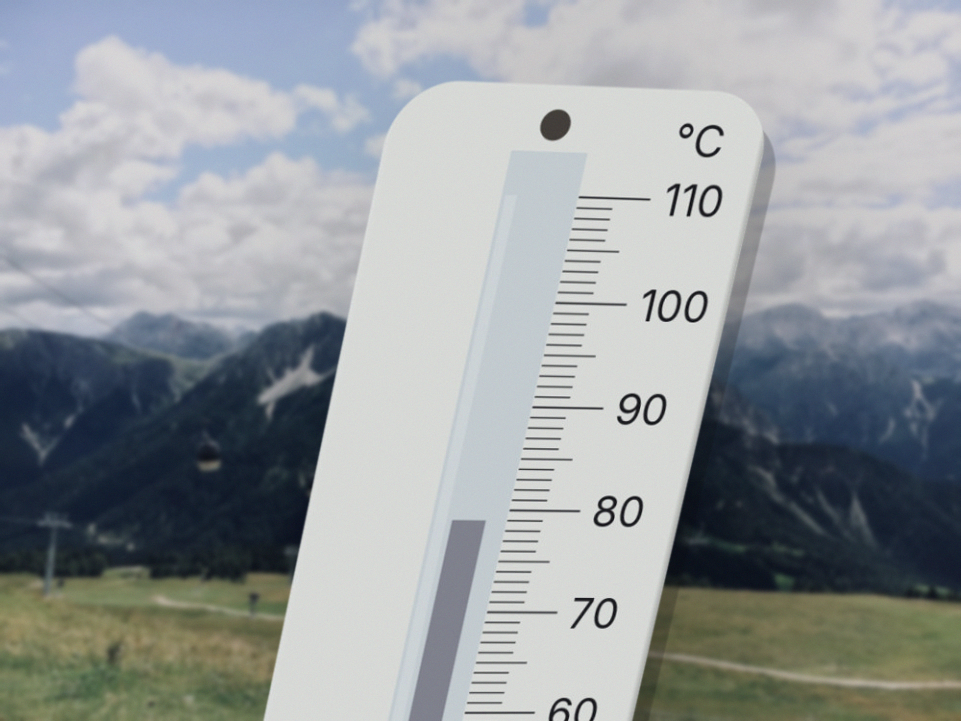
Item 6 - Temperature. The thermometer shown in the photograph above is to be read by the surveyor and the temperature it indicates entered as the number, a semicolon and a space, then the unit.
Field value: 79; °C
